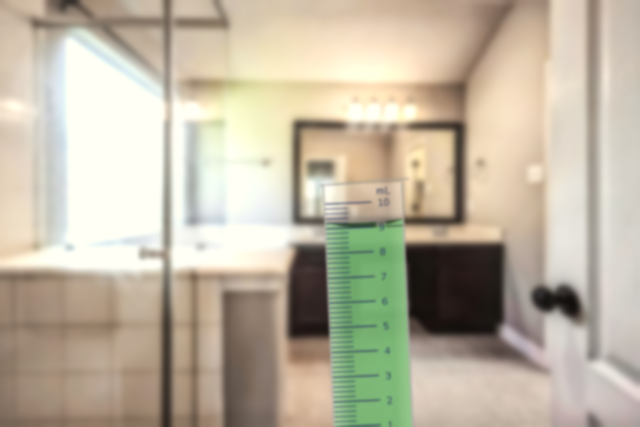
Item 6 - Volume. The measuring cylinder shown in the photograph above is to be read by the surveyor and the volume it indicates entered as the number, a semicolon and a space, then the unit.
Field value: 9; mL
